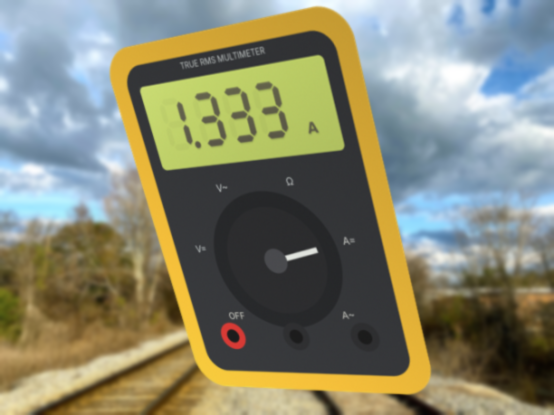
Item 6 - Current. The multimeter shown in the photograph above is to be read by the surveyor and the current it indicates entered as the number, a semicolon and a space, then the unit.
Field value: 1.333; A
